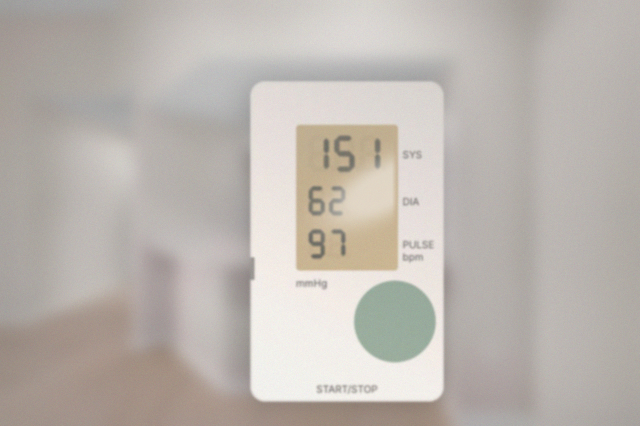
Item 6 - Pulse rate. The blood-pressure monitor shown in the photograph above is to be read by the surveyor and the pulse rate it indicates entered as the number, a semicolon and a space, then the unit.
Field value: 97; bpm
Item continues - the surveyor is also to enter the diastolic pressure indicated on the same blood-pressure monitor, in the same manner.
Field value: 62; mmHg
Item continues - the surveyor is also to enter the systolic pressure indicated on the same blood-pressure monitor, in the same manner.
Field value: 151; mmHg
